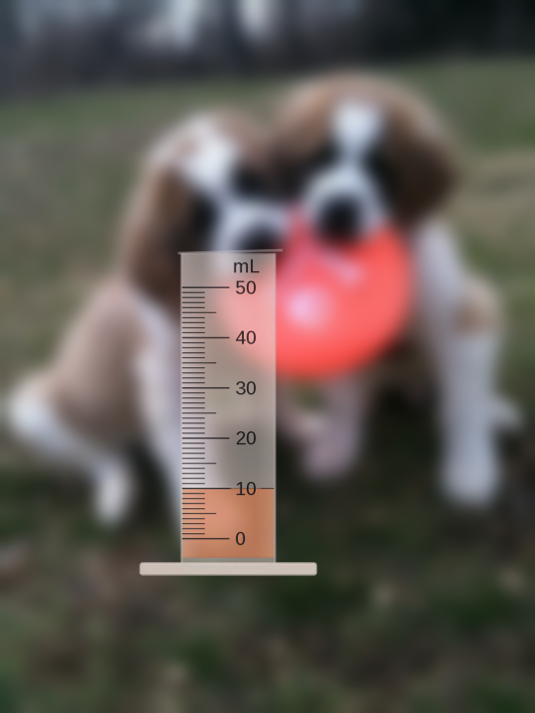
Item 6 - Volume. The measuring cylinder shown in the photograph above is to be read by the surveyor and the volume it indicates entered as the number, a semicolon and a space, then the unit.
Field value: 10; mL
